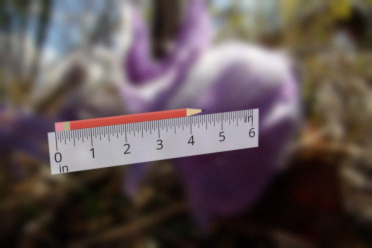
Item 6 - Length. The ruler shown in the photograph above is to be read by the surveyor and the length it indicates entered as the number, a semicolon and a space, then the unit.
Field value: 4.5; in
